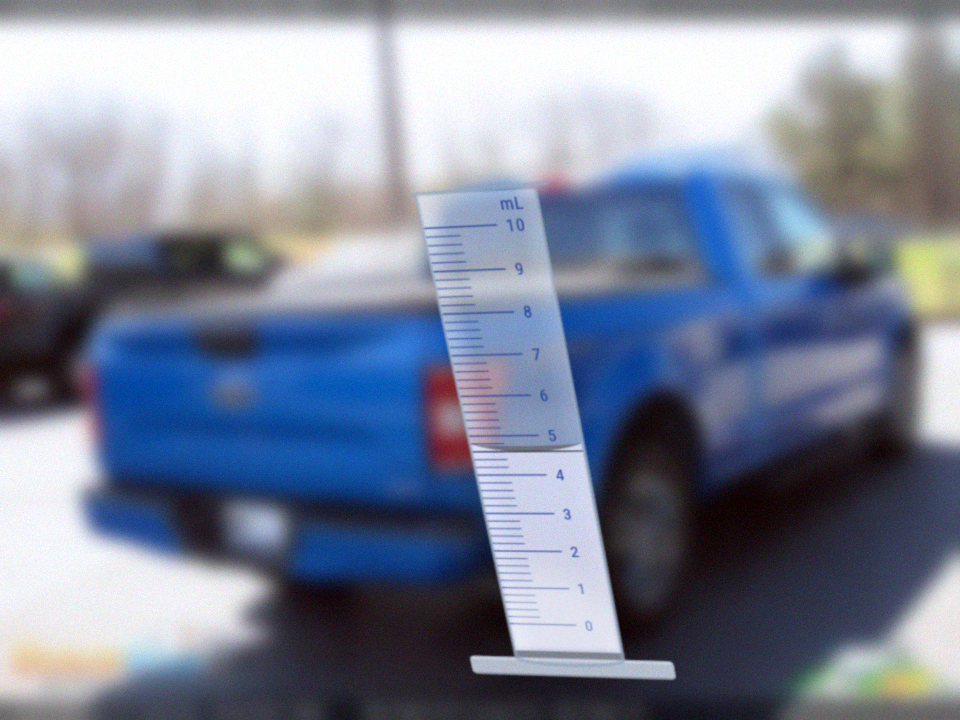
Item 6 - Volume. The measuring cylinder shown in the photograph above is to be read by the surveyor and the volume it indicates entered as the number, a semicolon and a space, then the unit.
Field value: 4.6; mL
